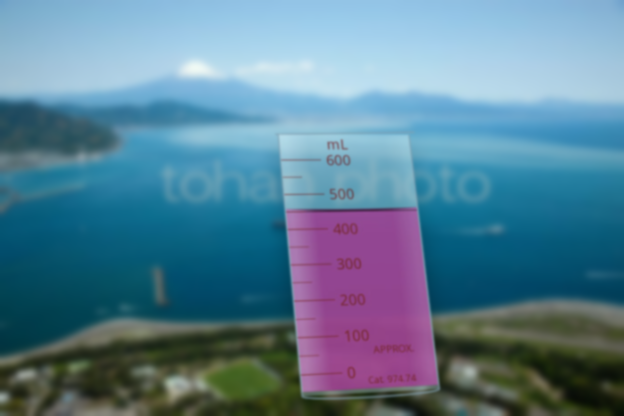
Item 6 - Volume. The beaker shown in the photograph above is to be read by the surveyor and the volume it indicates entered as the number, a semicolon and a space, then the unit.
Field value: 450; mL
